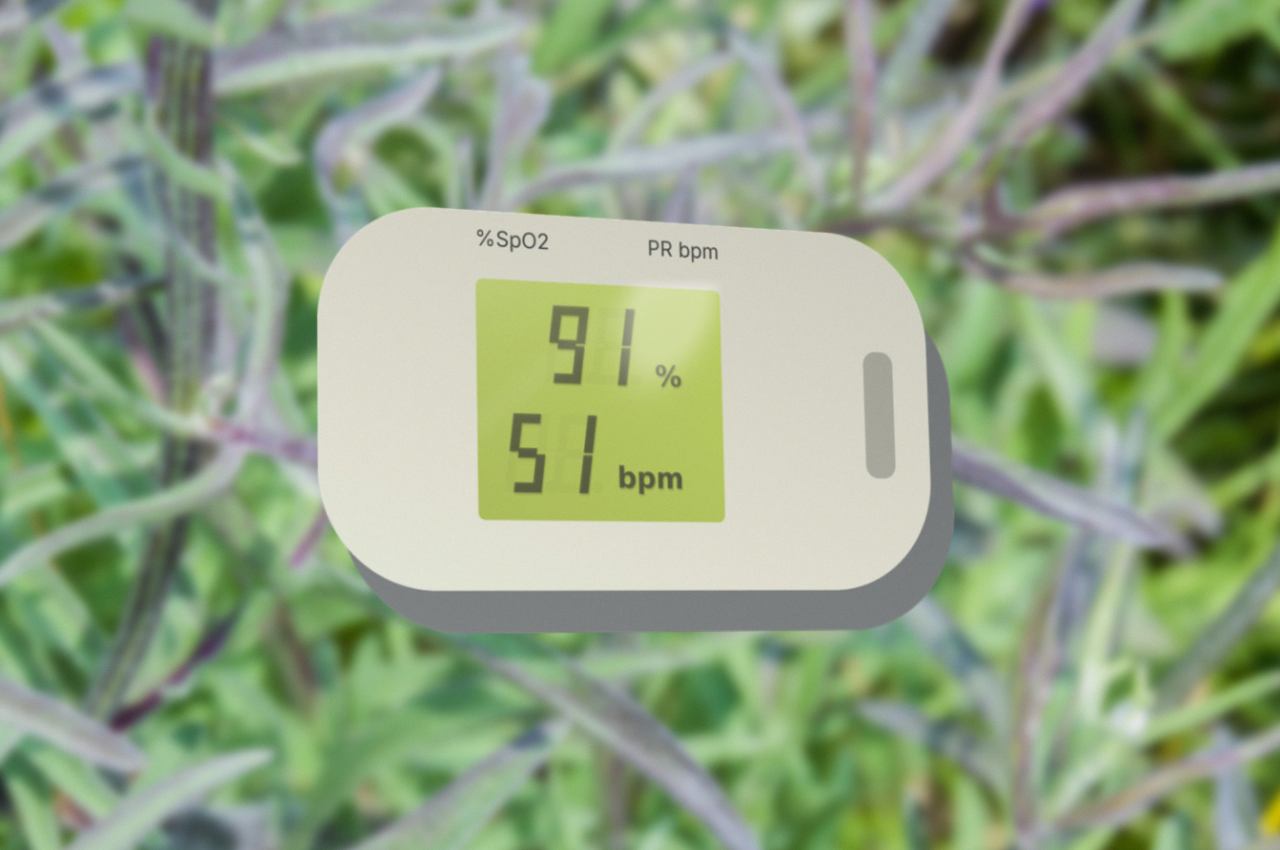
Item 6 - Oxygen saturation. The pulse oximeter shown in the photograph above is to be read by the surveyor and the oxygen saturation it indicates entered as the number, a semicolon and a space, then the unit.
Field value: 91; %
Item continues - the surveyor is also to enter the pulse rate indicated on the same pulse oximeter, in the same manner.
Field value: 51; bpm
